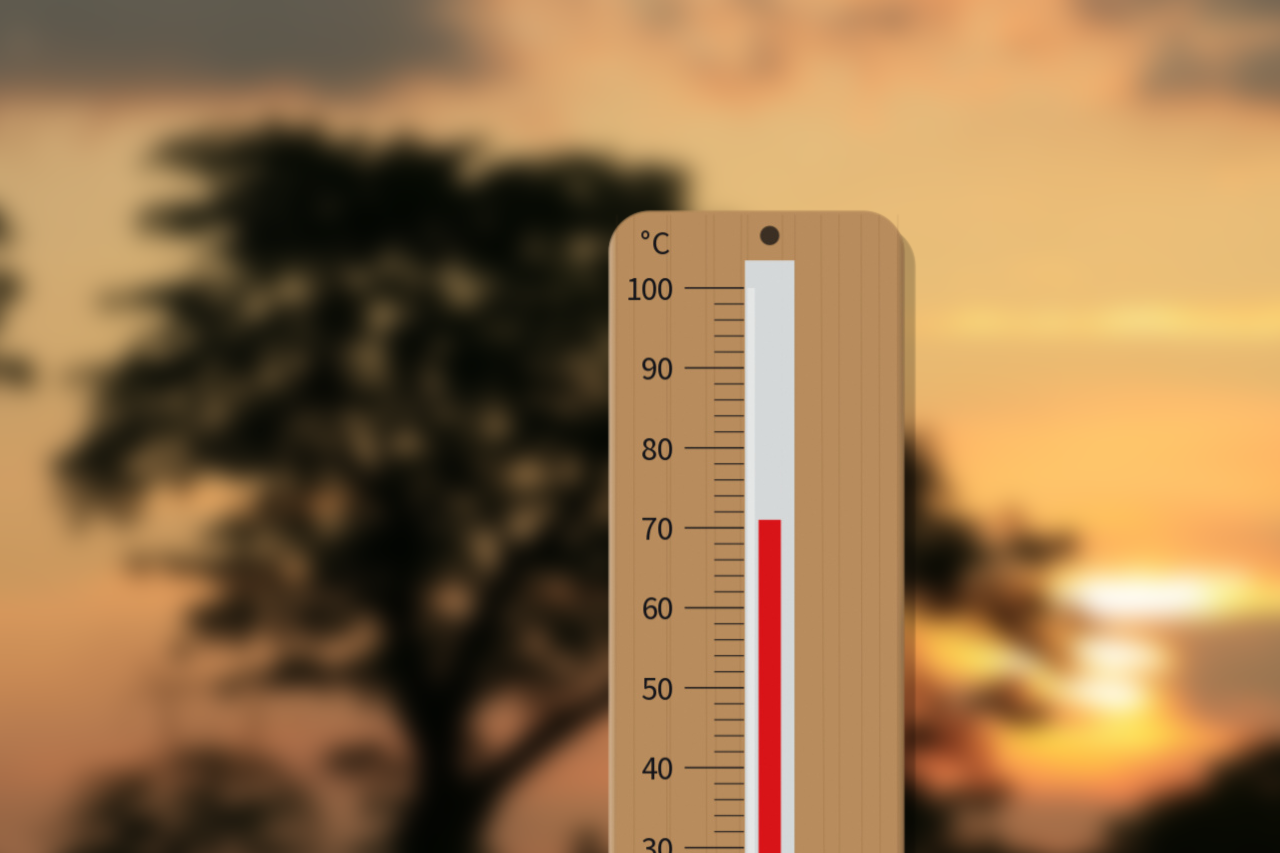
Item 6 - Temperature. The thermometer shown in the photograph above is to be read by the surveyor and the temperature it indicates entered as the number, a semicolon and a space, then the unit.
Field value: 71; °C
